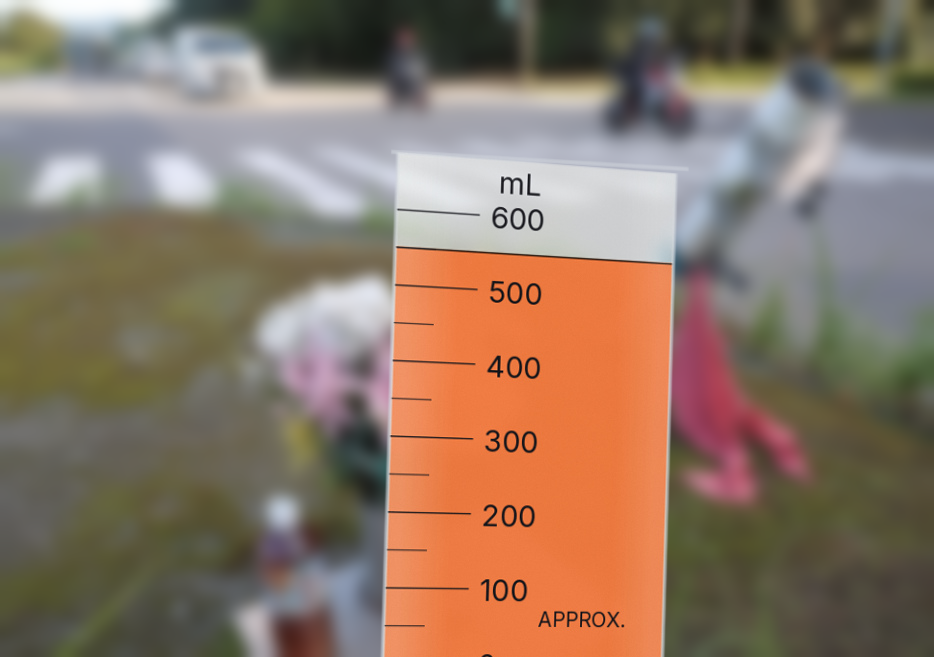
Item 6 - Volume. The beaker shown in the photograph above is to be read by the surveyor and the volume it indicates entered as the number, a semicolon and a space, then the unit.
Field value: 550; mL
